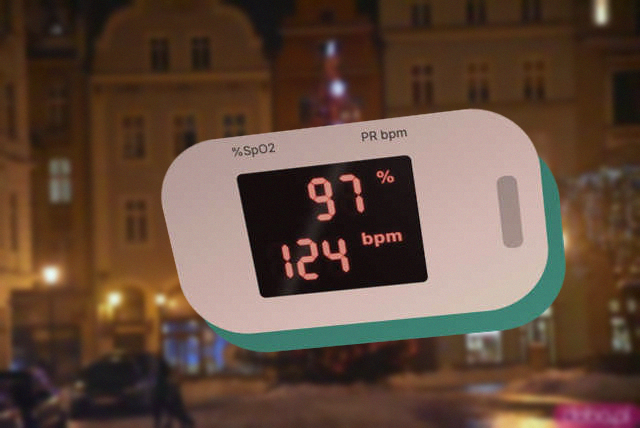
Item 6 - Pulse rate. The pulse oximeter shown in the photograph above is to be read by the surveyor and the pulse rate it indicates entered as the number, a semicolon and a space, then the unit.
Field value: 124; bpm
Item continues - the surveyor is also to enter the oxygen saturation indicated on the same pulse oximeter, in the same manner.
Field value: 97; %
